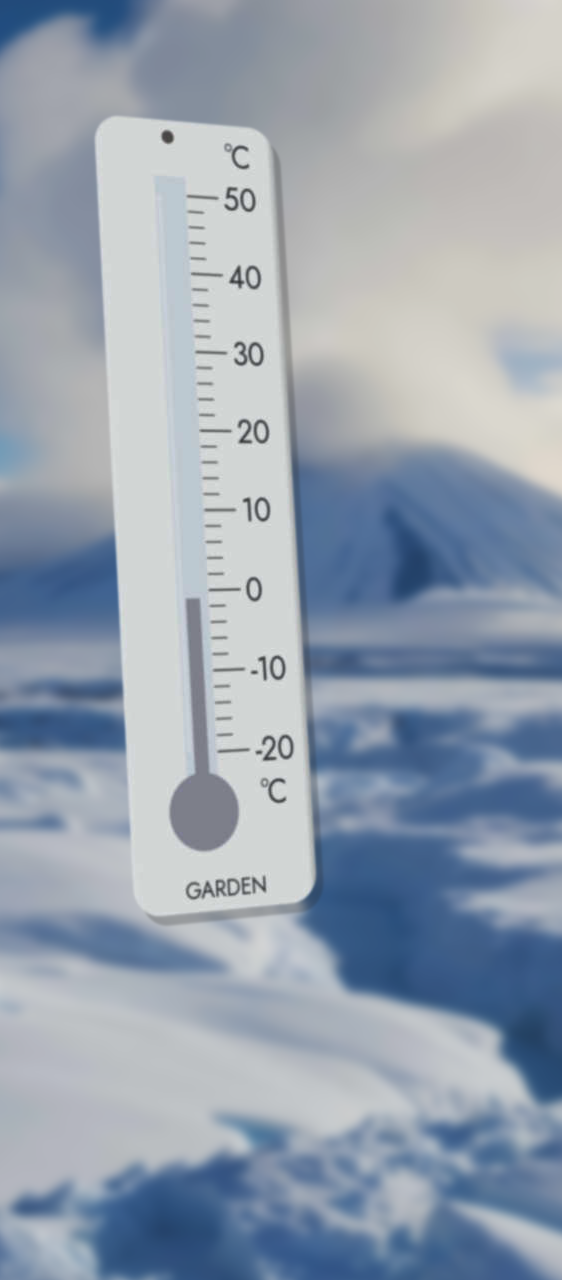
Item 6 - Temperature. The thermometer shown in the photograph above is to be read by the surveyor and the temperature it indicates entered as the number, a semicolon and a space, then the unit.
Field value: -1; °C
